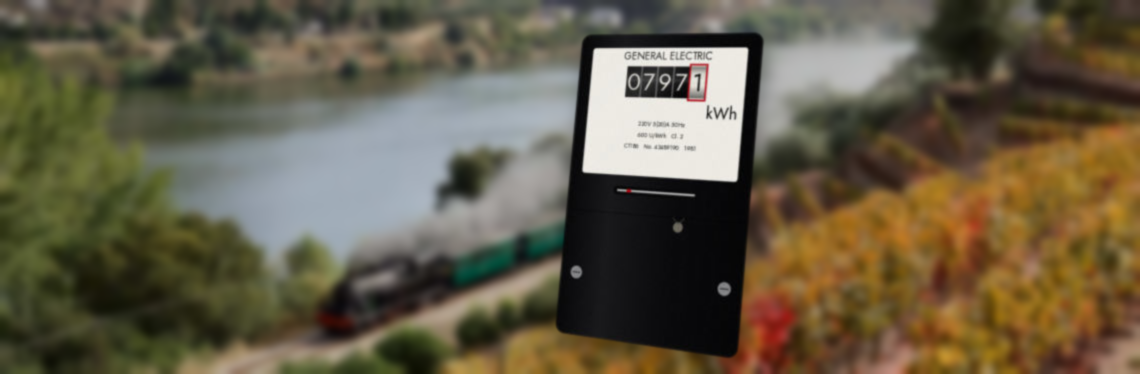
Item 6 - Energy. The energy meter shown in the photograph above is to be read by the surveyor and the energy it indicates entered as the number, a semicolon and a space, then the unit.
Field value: 797.1; kWh
